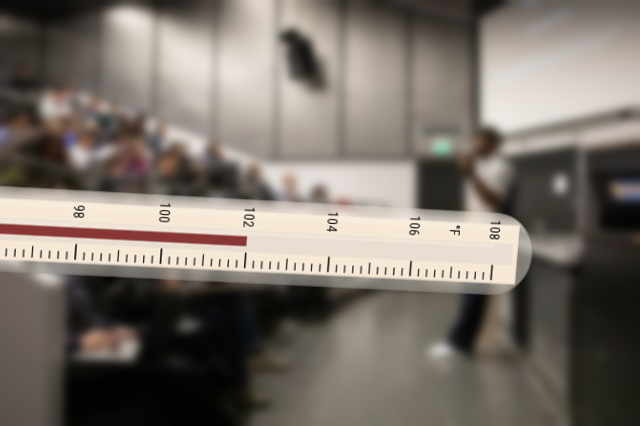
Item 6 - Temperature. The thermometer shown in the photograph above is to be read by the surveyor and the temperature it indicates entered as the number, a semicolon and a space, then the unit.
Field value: 102; °F
